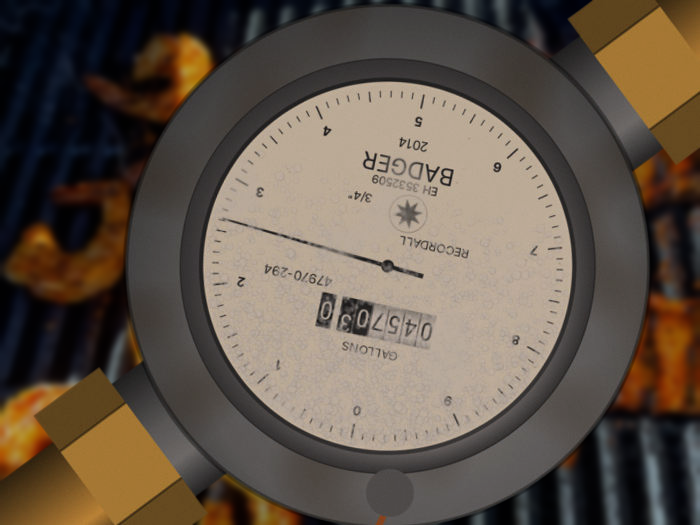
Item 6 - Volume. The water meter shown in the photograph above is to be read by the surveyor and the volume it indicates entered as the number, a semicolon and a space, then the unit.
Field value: 457032.6; gal
